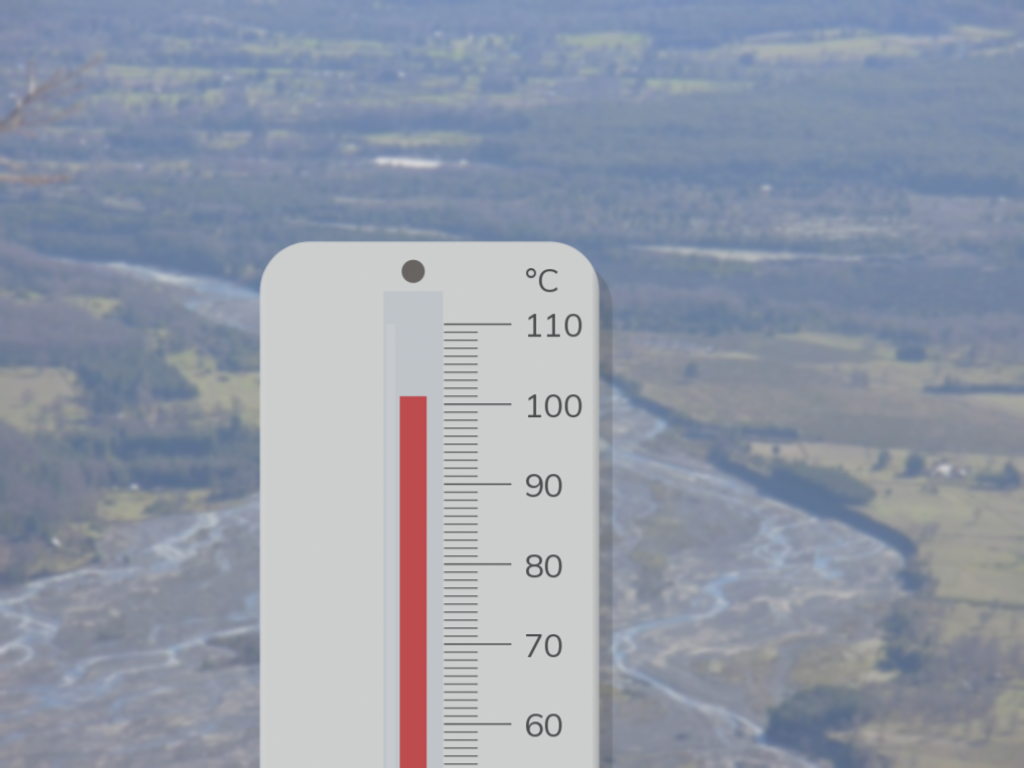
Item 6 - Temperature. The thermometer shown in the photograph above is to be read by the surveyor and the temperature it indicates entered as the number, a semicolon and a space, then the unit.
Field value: 101; °C
